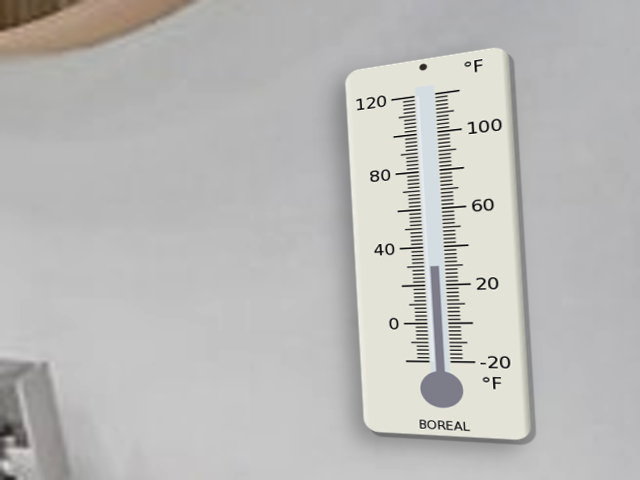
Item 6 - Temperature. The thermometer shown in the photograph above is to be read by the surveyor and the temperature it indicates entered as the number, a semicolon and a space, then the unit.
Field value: 30; °F
